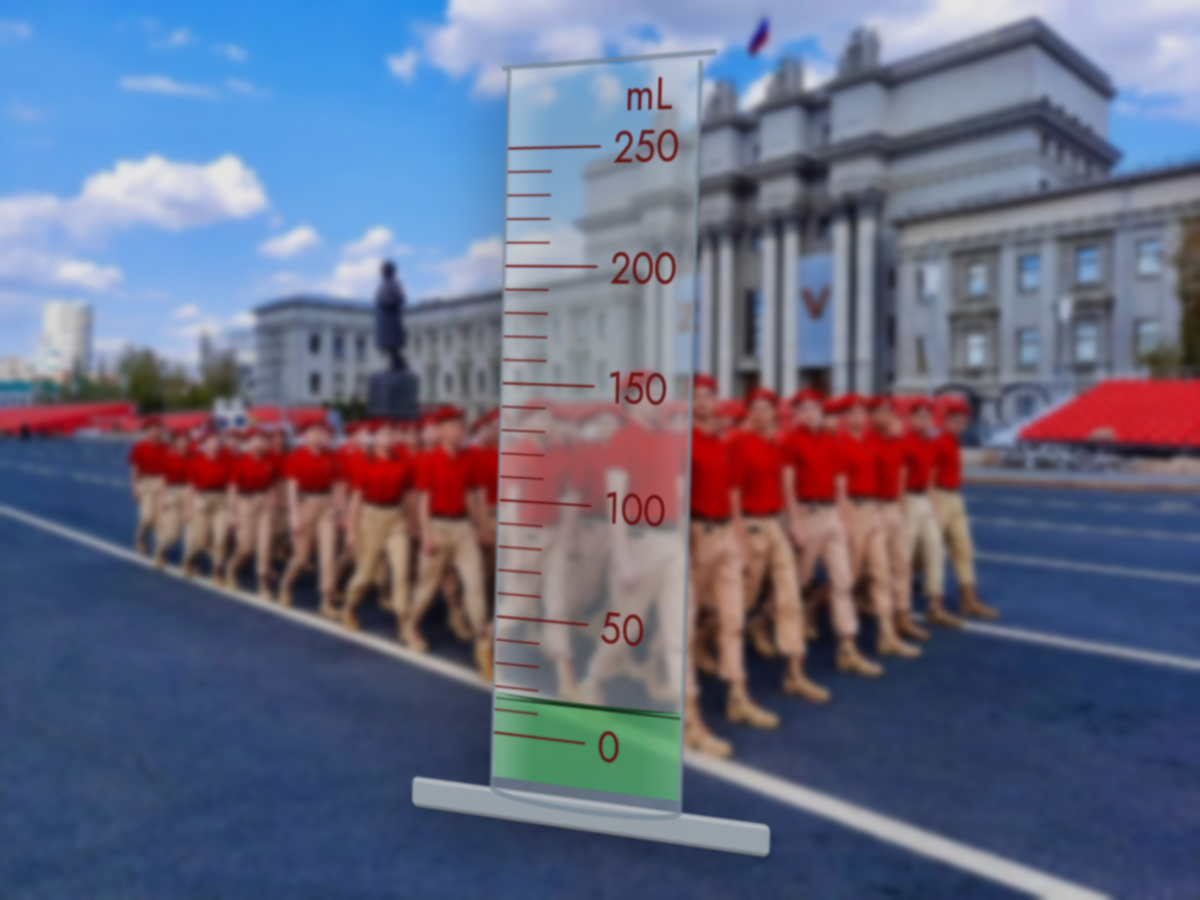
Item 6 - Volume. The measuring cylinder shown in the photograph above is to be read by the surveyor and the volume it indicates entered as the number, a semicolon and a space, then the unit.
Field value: 15; mL
